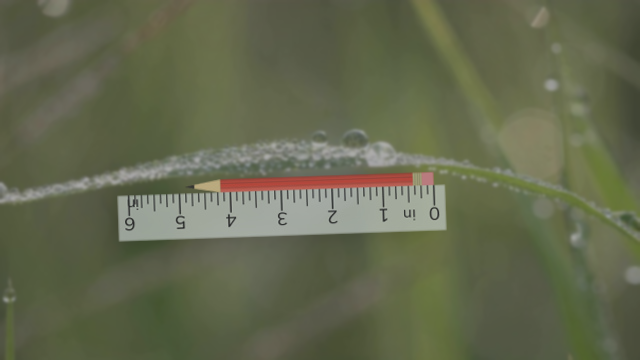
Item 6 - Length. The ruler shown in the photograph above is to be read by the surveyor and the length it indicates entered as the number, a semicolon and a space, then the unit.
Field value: 4.875; in
